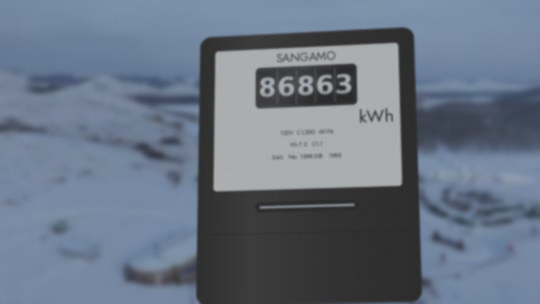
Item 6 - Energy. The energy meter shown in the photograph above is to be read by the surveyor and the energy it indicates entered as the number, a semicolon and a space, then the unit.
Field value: 86863; kWh
